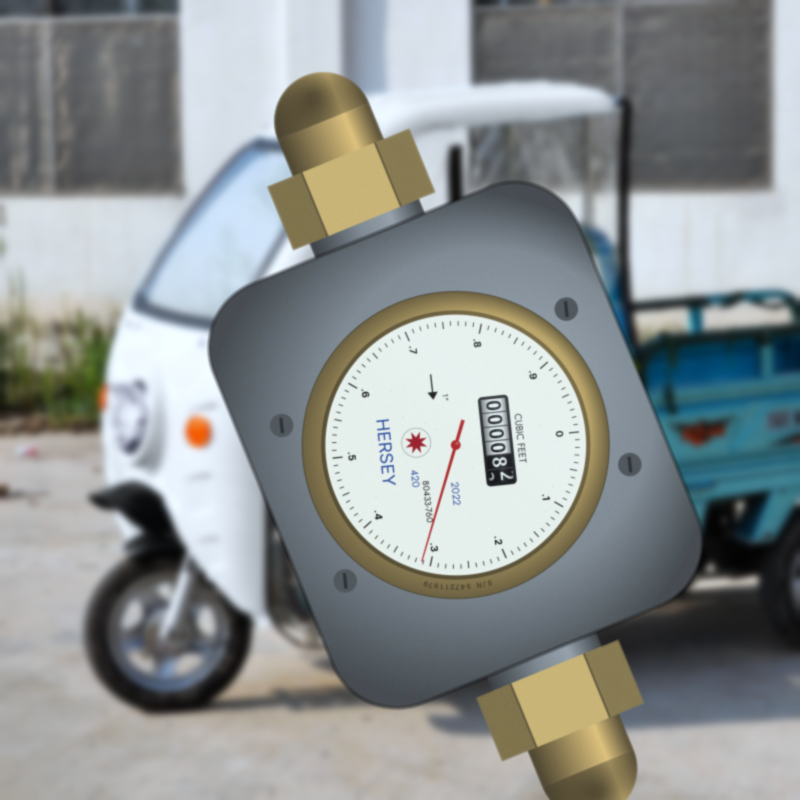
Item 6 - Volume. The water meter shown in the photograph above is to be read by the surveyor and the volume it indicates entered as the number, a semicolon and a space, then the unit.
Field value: 82.31; ft³
